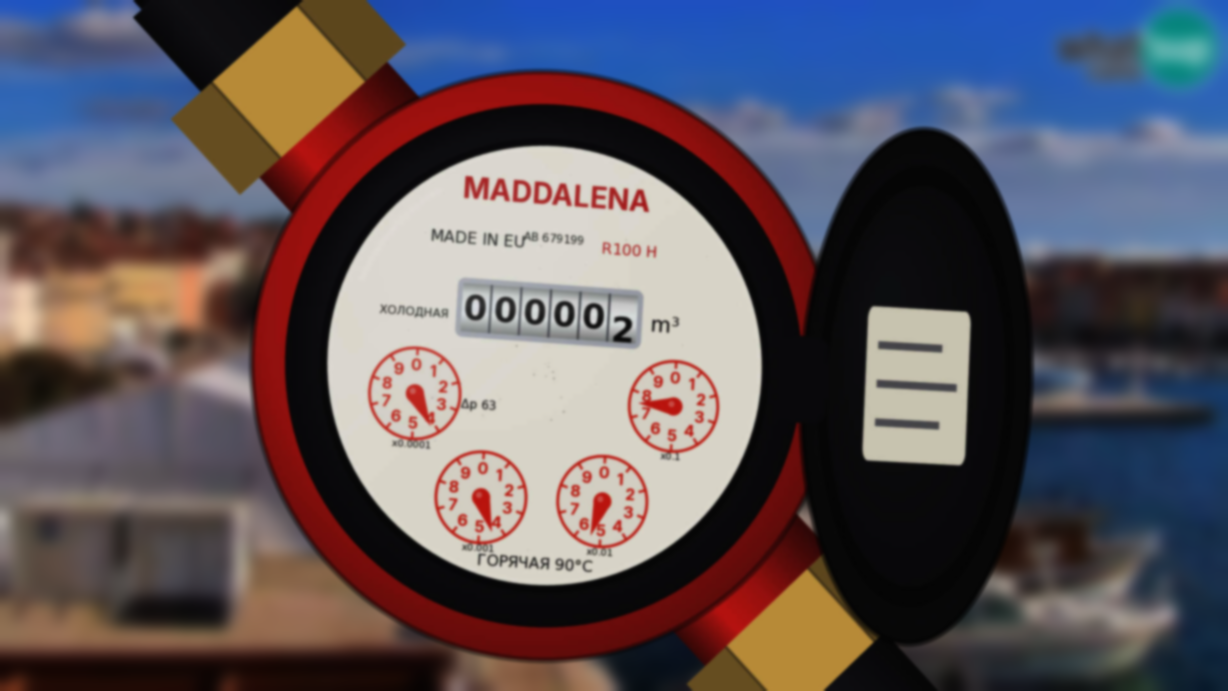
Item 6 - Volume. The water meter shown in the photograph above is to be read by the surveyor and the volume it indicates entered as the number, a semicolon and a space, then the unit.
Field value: 1.7544; m³
